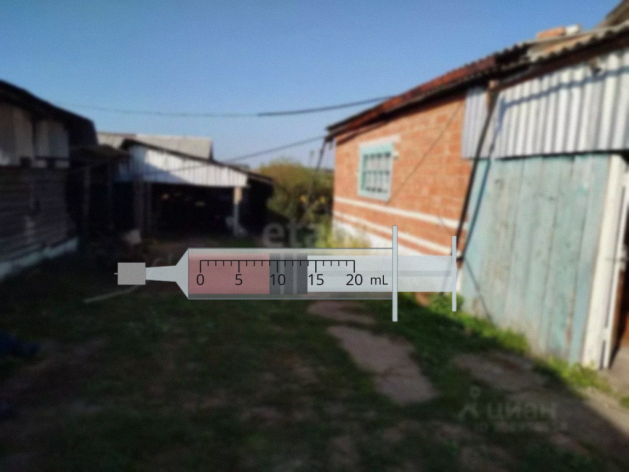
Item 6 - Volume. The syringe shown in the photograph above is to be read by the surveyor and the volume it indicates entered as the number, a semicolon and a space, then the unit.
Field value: 9; mL
